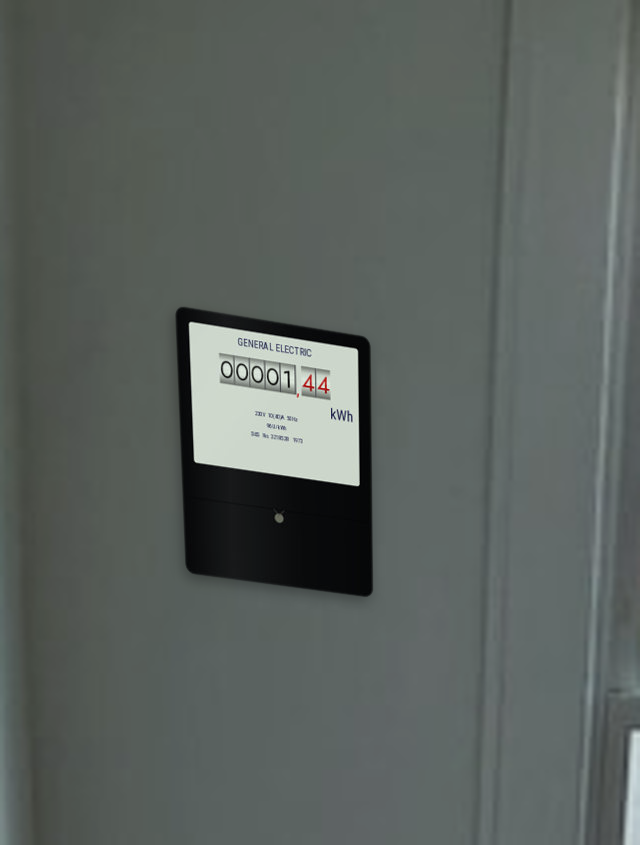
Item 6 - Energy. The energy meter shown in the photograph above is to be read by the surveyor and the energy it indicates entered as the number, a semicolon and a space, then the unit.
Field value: 1.44; kWh
